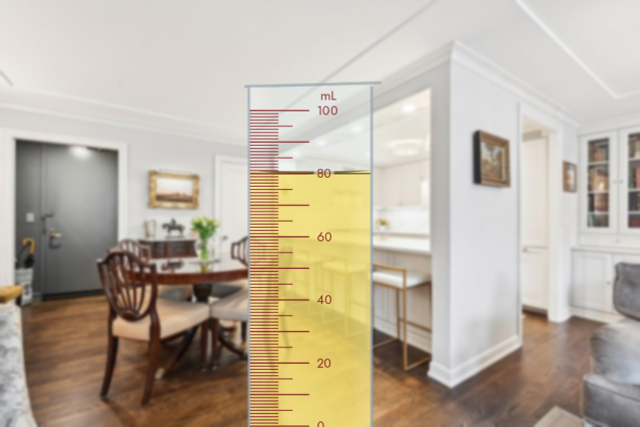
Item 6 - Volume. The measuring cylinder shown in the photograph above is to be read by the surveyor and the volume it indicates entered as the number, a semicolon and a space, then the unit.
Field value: 80; mL
